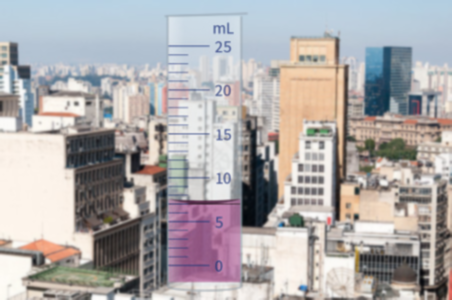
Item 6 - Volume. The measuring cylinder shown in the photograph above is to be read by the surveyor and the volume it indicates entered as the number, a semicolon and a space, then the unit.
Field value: 7; mL
